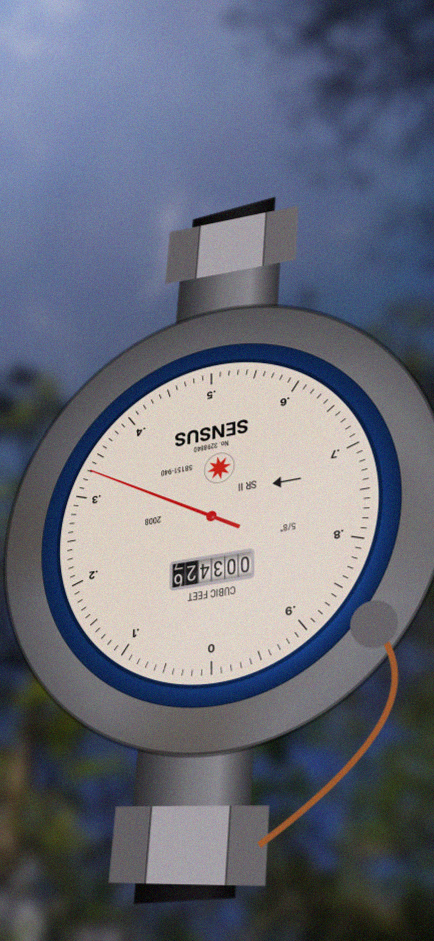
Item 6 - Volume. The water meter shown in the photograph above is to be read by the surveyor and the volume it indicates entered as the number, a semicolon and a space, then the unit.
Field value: 3426.33; ft³
